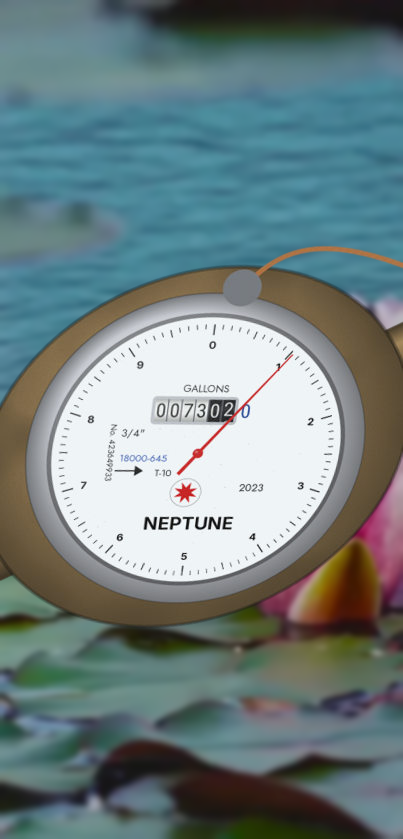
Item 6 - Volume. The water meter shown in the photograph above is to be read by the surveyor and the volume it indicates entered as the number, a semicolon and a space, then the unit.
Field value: 73021.0; gal
